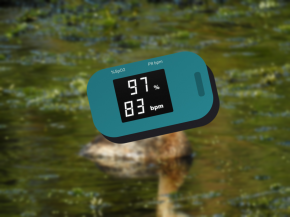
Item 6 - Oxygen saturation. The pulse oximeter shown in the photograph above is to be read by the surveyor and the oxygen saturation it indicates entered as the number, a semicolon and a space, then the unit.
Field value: 97; %
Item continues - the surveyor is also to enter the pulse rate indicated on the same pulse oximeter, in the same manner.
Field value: 83; bpm
